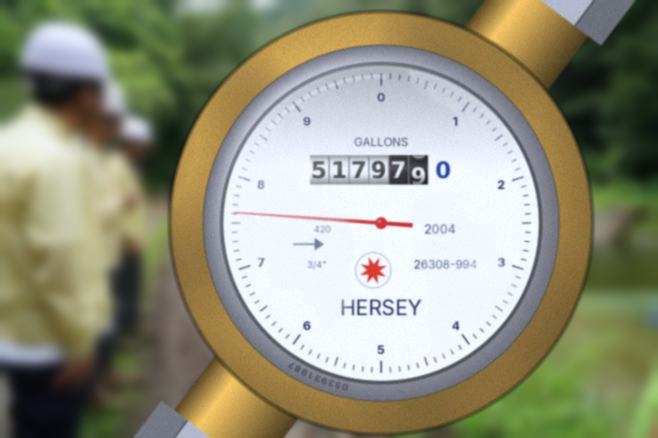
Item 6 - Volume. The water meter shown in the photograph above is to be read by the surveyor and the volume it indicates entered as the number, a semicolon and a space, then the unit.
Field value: 5179787.6; gal
